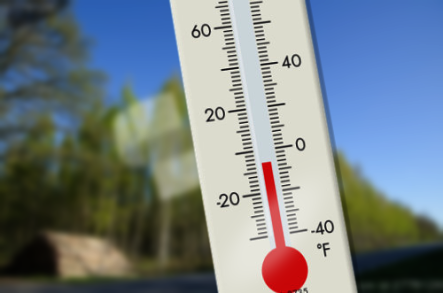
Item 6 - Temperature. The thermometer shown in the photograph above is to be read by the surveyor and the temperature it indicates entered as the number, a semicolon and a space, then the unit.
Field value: -6; °F
